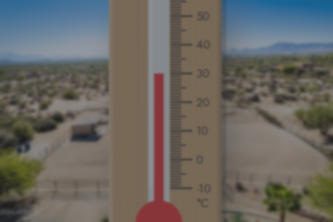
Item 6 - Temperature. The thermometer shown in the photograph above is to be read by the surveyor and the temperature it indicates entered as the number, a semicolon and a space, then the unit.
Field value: 30; °C
